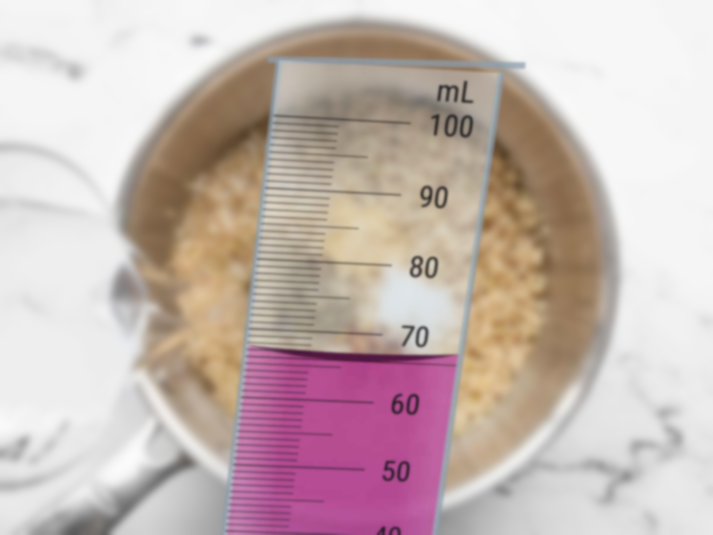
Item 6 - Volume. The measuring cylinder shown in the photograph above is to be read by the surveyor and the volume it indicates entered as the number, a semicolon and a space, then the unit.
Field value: 66; mL
